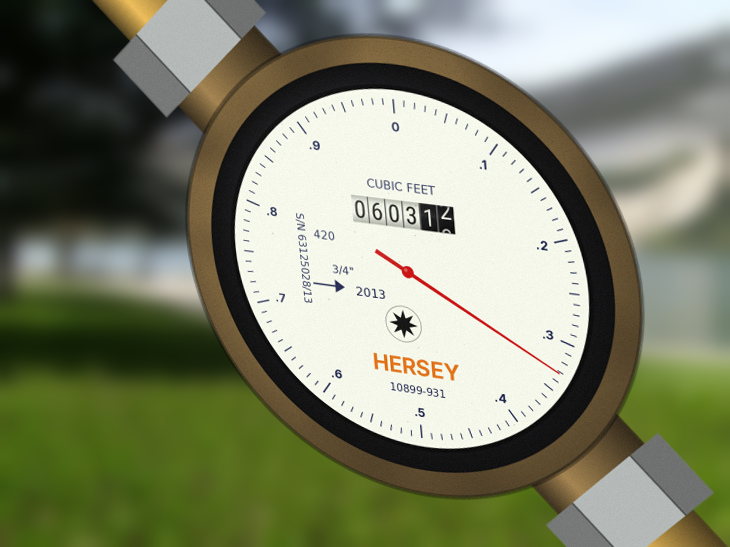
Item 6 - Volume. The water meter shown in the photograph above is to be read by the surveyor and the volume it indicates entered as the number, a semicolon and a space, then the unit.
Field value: 60312.33; ft³
